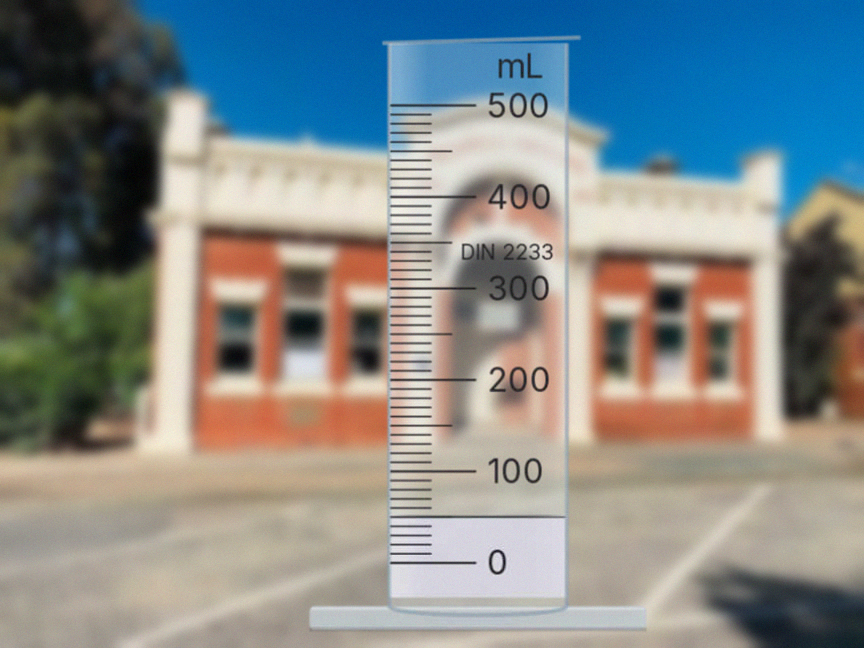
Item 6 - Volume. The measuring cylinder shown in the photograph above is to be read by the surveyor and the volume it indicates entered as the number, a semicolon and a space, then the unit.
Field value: 50; mL
